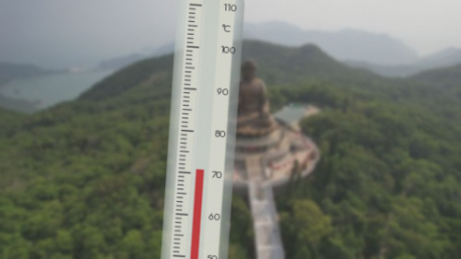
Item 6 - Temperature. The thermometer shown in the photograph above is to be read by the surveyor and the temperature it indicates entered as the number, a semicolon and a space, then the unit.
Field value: 71; °C
